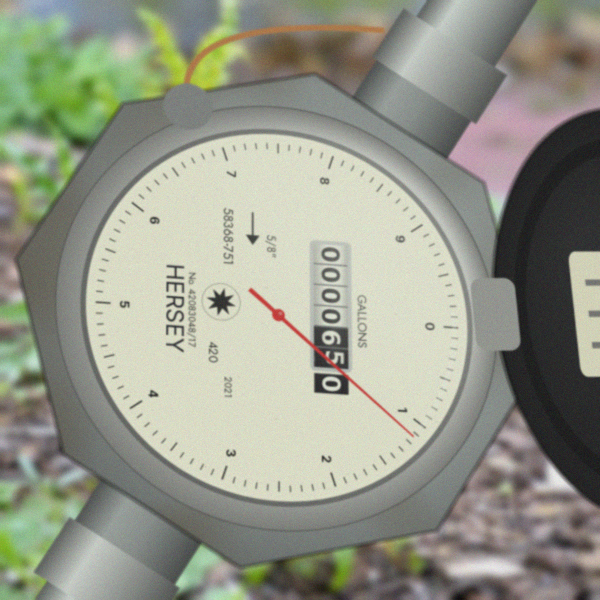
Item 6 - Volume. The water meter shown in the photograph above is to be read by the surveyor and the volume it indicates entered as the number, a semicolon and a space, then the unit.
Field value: 651.1; gal
